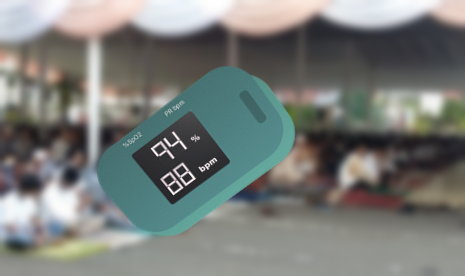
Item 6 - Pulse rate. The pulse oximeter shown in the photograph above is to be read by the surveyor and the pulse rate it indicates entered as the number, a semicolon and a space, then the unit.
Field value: 88; bpm
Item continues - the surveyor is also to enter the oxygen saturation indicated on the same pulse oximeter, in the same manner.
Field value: 94; %
